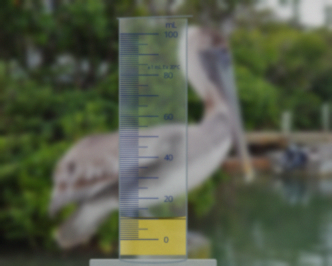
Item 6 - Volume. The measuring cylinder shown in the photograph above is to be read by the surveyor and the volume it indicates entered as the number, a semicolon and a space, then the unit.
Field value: 10; mL
